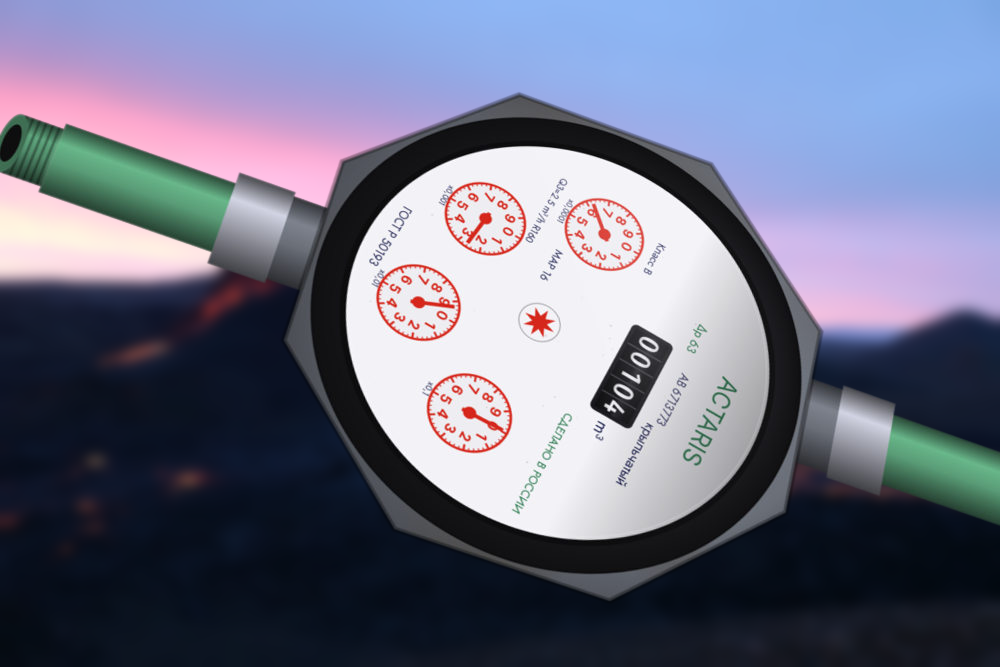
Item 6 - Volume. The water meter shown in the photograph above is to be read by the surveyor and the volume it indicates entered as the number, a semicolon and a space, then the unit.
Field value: 103.9926; m³
